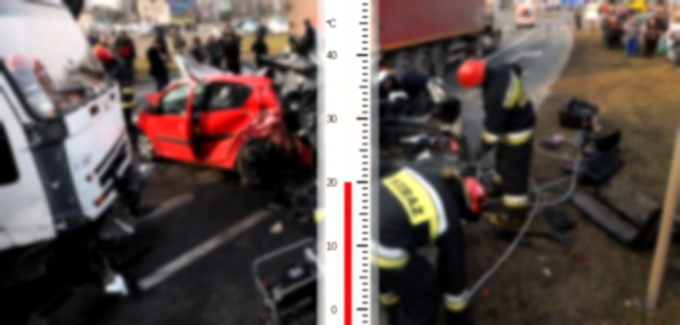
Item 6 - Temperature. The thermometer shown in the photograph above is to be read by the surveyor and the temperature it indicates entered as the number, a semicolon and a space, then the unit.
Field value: 20; °C
